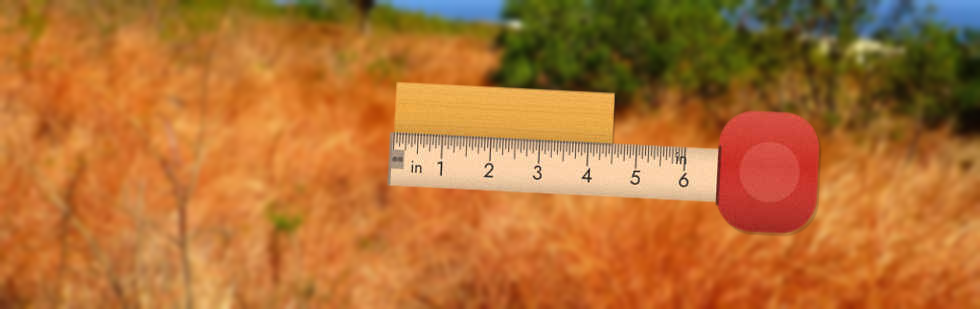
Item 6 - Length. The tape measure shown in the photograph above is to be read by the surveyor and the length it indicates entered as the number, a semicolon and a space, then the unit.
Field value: 4.5; in
